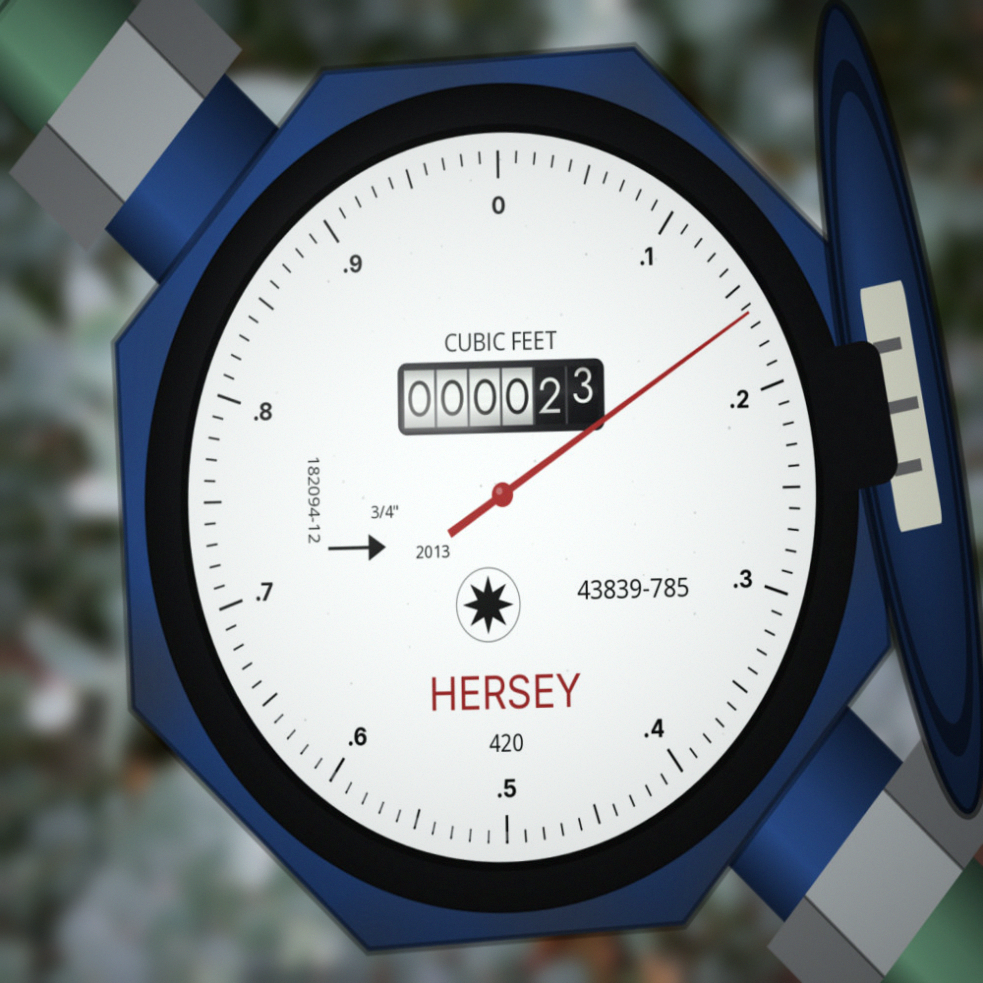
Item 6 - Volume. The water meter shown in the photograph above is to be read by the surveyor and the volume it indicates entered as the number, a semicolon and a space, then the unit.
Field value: 23.16; ft³
